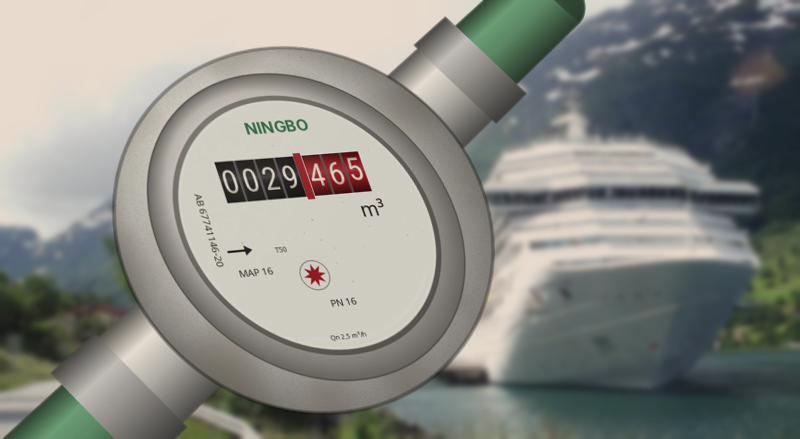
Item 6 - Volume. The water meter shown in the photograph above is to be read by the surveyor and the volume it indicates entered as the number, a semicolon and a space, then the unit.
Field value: 29.465; m³
